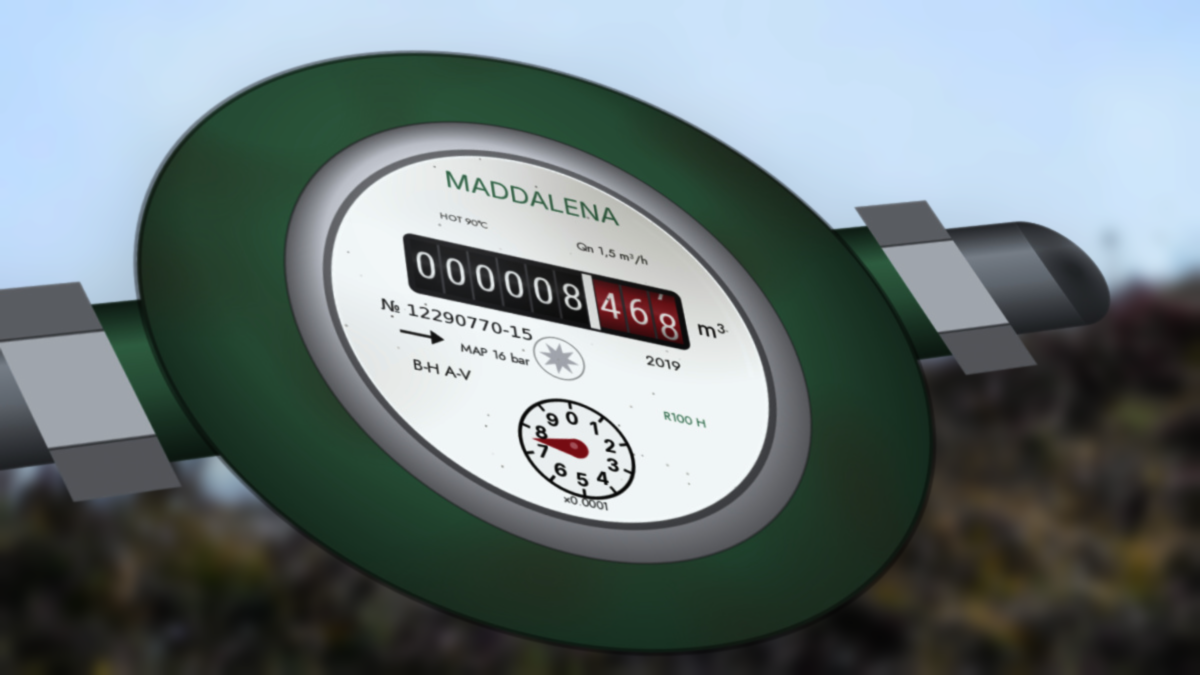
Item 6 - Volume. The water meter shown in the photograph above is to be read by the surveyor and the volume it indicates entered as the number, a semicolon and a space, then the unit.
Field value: 8.4677; m³
